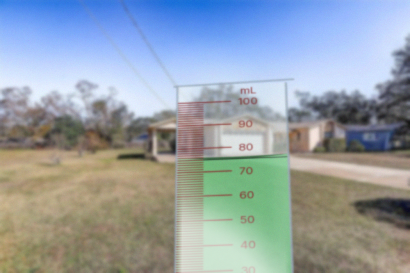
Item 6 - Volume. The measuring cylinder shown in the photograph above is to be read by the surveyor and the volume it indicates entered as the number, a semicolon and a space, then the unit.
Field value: 75; mL
